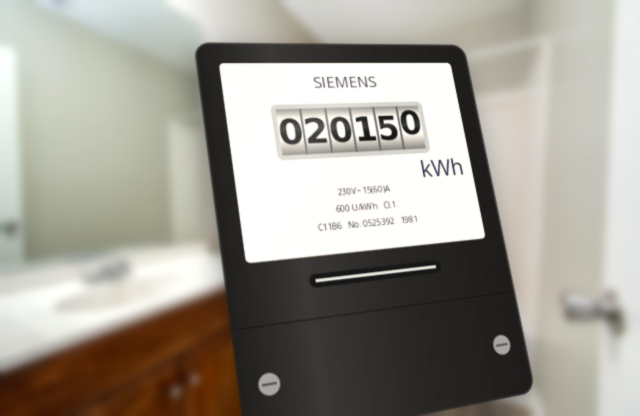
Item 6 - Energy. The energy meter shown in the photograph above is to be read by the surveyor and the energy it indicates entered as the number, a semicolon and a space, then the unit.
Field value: 20150; kWh
